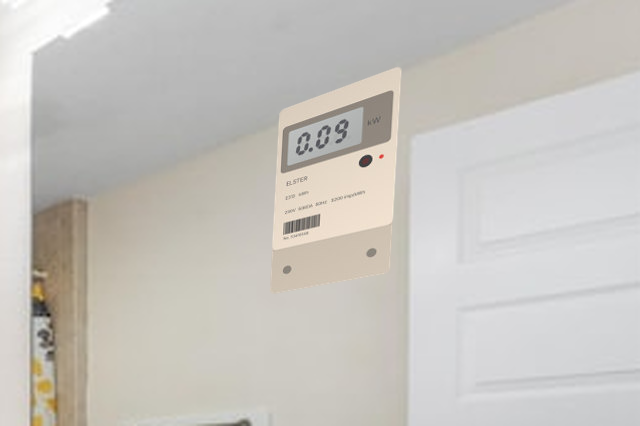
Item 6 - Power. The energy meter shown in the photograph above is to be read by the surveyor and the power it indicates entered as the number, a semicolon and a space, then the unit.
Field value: 0.09; kW
